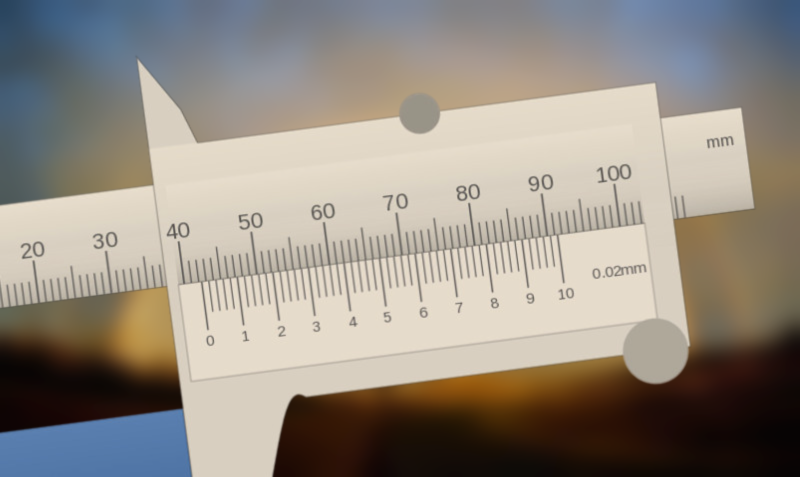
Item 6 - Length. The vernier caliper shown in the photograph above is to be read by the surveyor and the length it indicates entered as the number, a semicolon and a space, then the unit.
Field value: 42.4; mm
